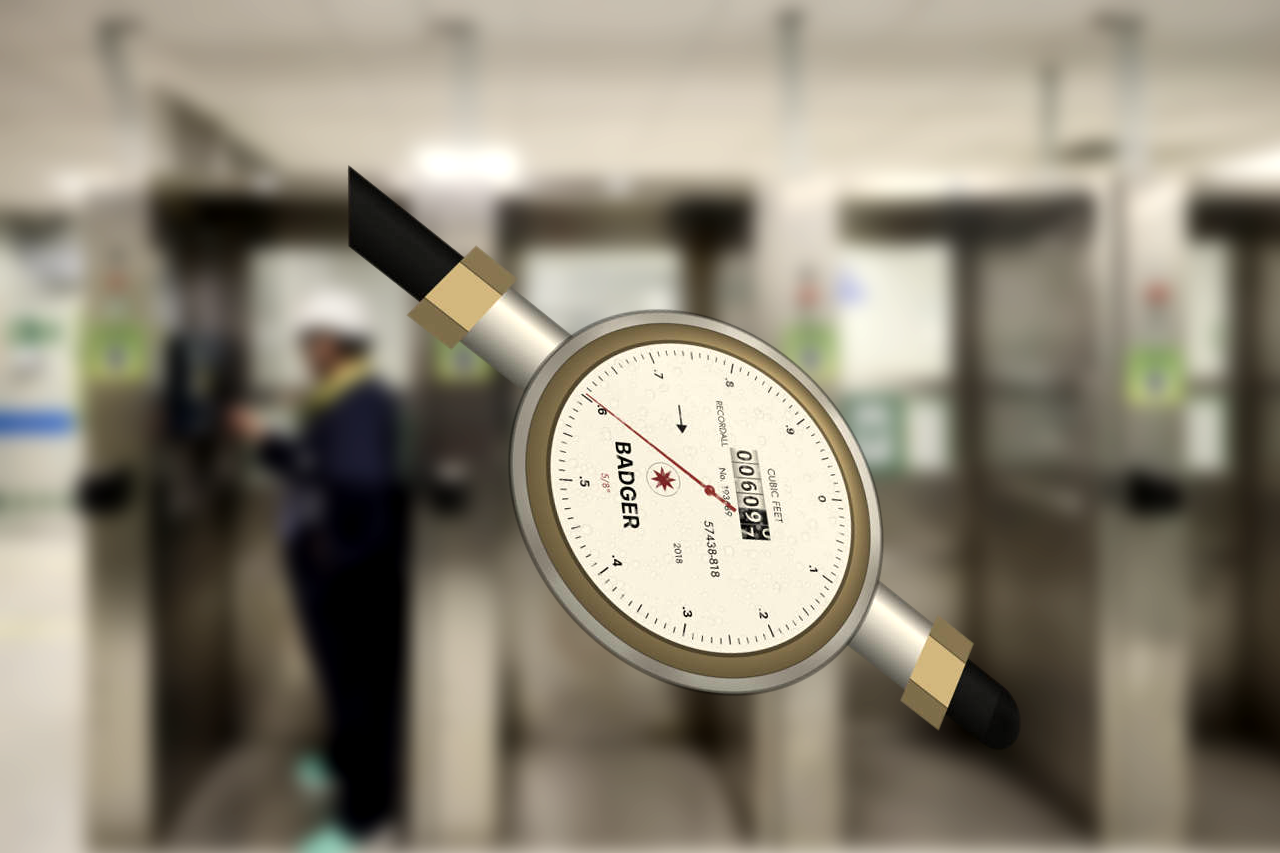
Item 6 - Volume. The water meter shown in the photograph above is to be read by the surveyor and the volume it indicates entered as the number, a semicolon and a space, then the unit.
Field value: 6096.60; ft³
